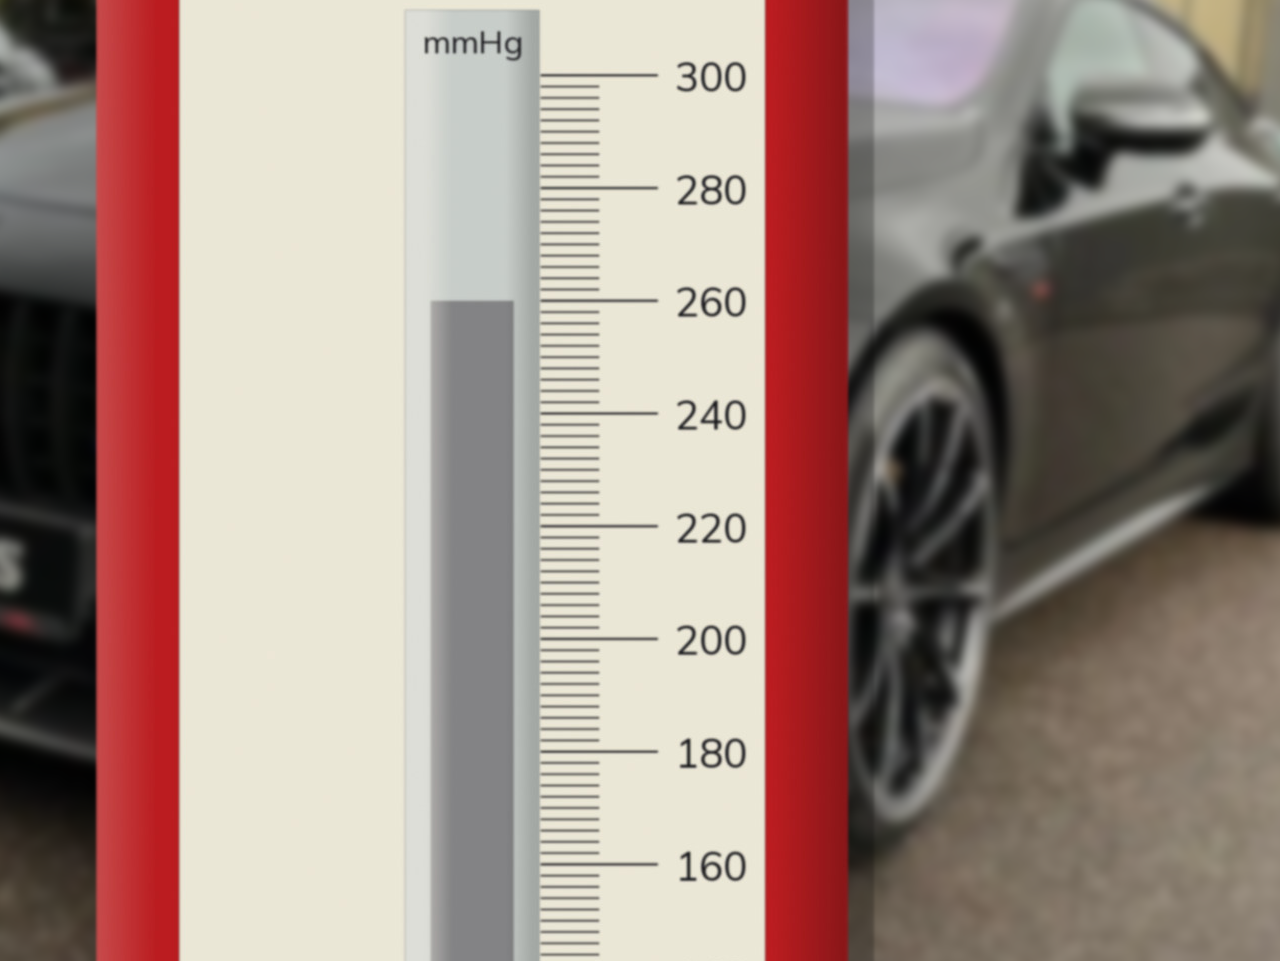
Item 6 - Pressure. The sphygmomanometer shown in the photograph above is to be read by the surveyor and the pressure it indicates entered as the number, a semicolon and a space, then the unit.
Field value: 260; mmHg
